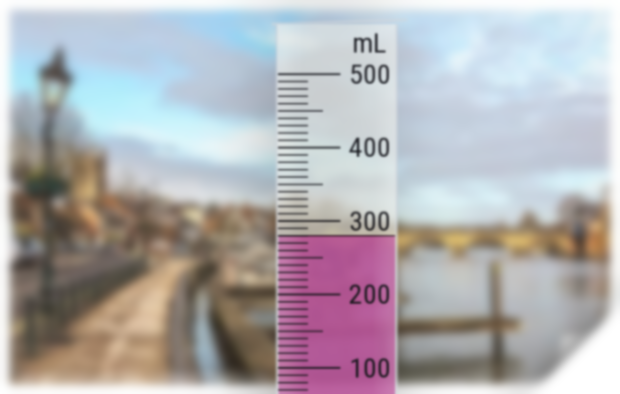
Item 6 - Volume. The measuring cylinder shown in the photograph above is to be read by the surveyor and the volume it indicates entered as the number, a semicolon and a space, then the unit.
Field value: 280; mL
